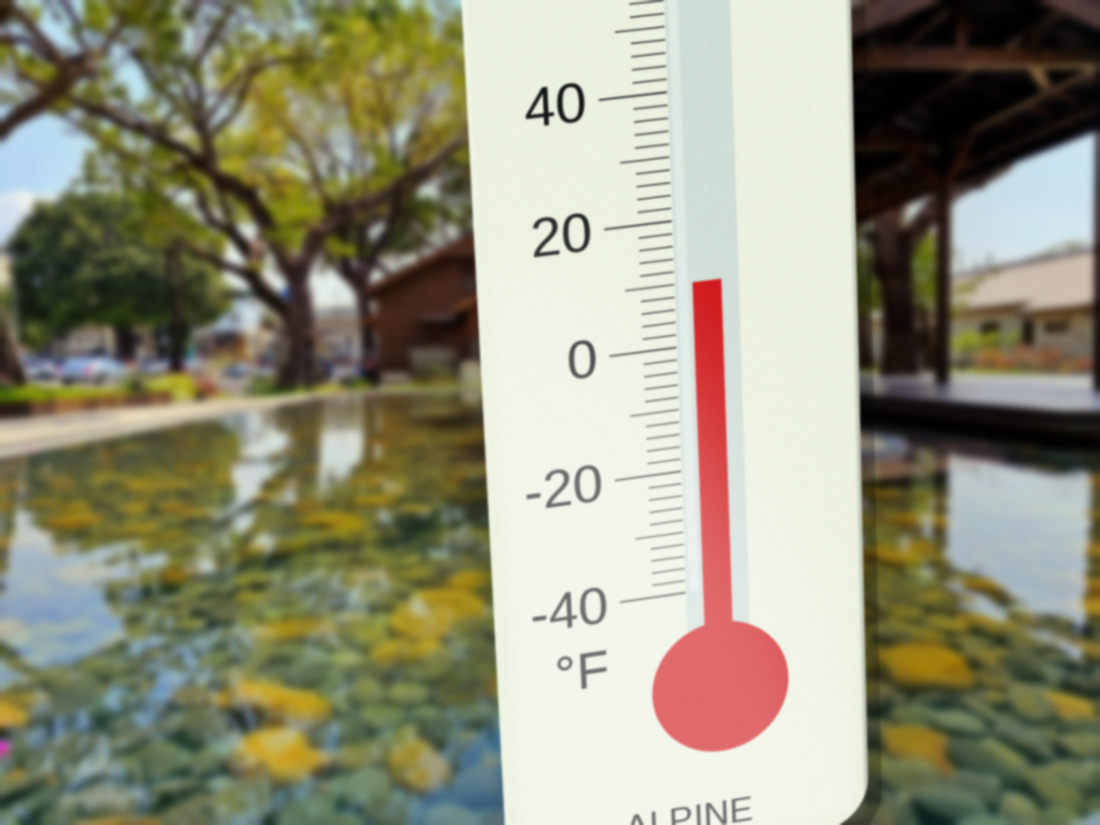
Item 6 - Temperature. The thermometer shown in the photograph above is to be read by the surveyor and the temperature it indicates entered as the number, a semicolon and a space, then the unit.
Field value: 10; °F
